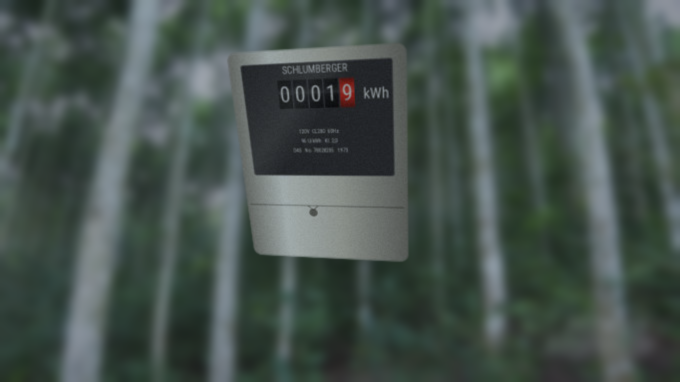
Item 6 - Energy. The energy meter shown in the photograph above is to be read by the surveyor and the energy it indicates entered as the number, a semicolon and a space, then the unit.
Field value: 1.9; kWh
